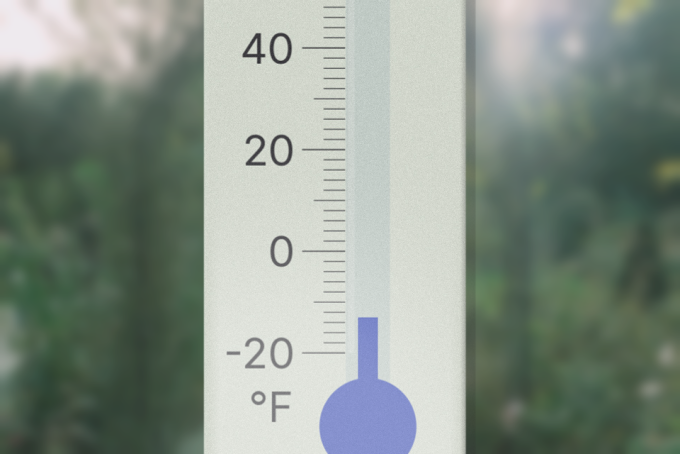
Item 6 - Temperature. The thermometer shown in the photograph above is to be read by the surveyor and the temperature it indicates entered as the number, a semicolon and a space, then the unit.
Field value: -13; °F
